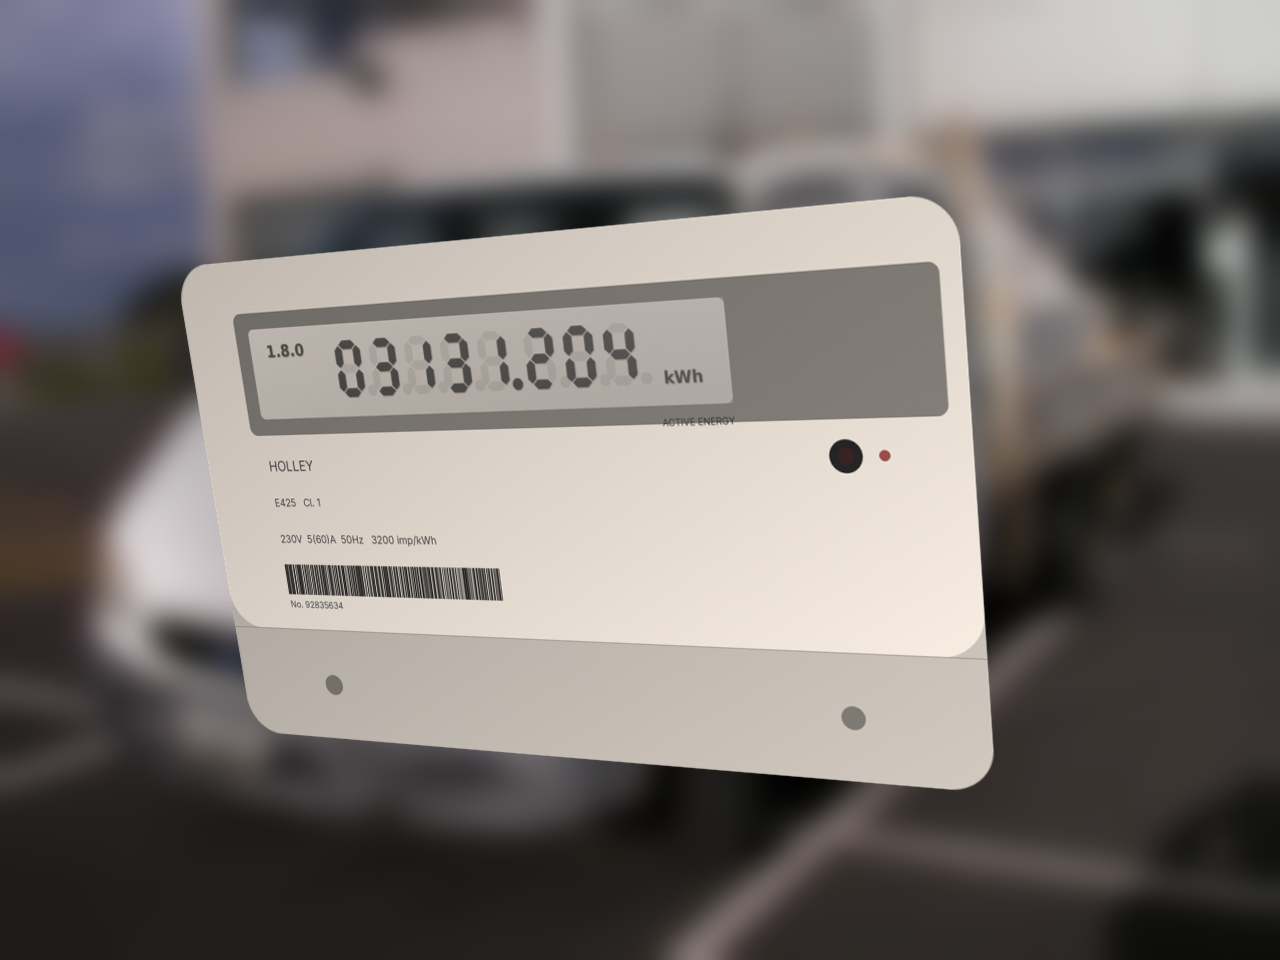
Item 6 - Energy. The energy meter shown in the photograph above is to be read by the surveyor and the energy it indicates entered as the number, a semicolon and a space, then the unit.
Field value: 3131.204; kWh
